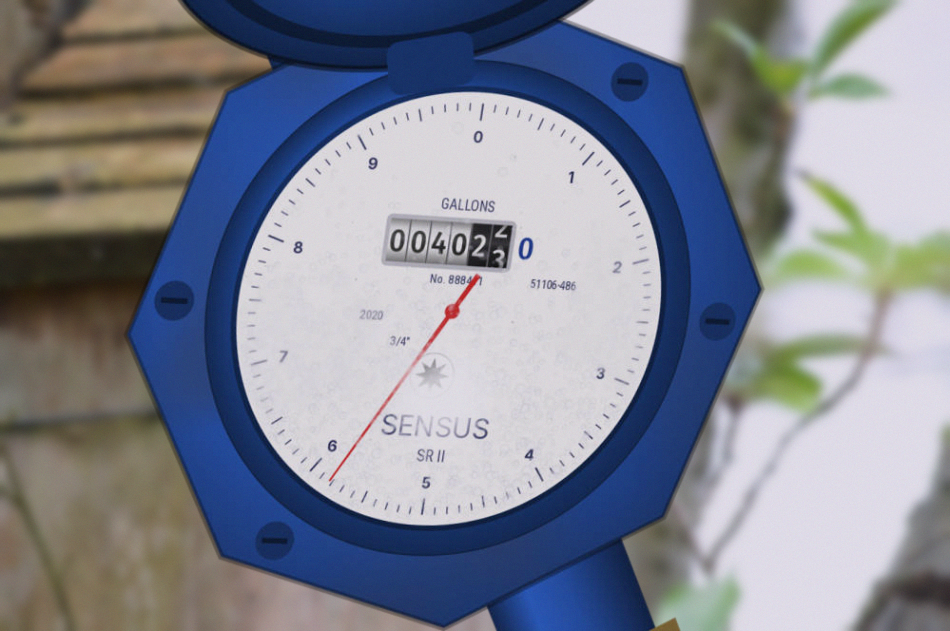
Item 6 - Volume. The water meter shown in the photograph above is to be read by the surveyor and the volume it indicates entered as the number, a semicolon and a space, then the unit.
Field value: 40225.8; gal
